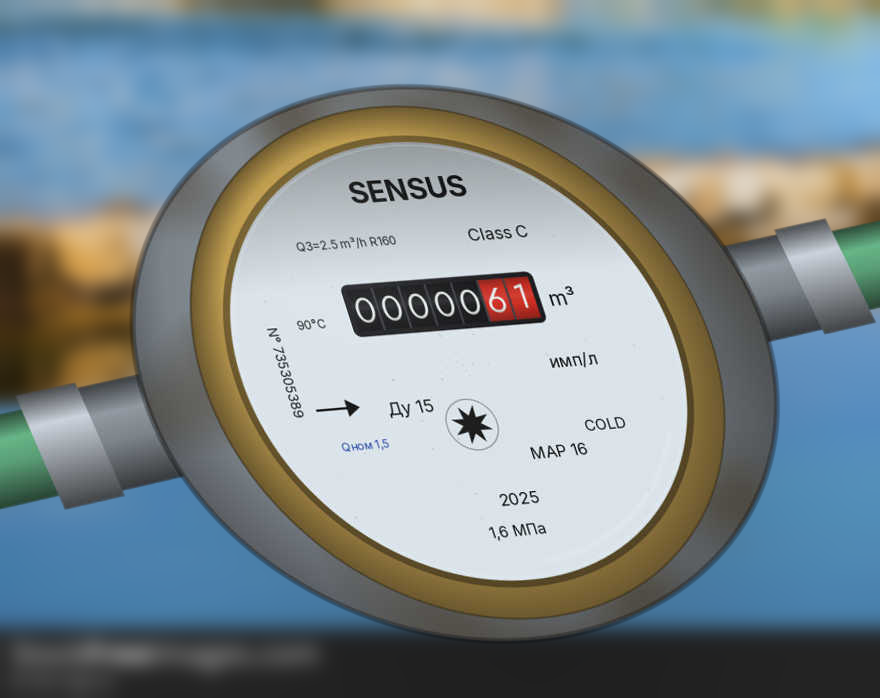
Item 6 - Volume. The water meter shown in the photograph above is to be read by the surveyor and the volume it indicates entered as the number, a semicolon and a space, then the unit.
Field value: 0.61; m³
